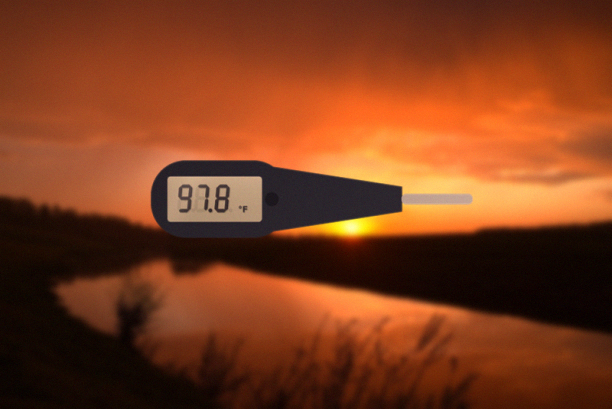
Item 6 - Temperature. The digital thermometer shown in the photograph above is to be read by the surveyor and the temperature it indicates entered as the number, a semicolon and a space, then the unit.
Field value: 97.8; °F
